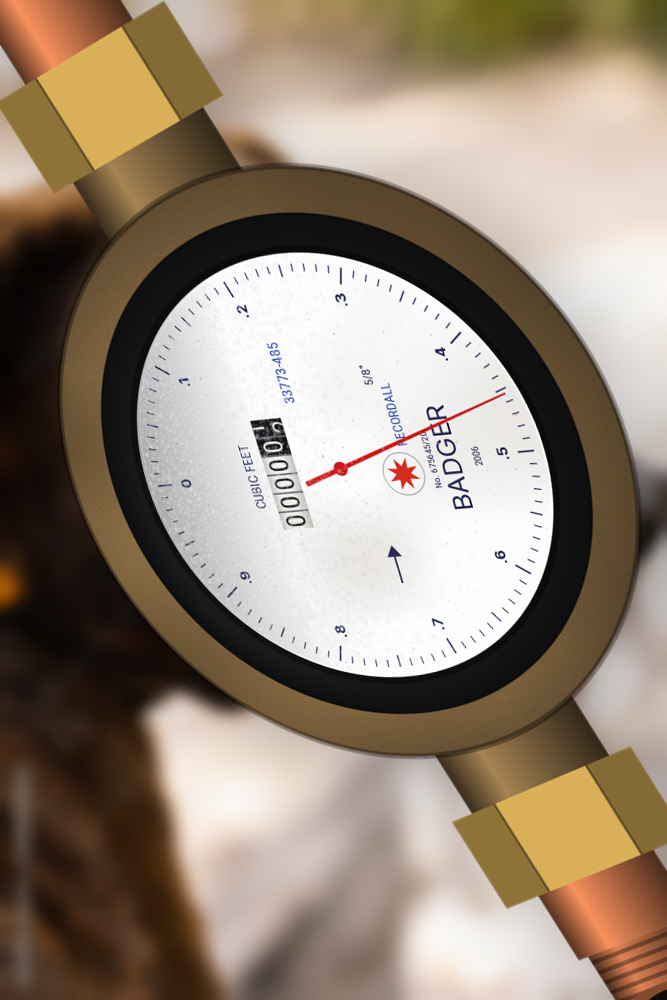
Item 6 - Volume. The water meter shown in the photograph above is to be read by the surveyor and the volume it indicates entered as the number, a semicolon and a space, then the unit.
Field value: 1.45; ft³
